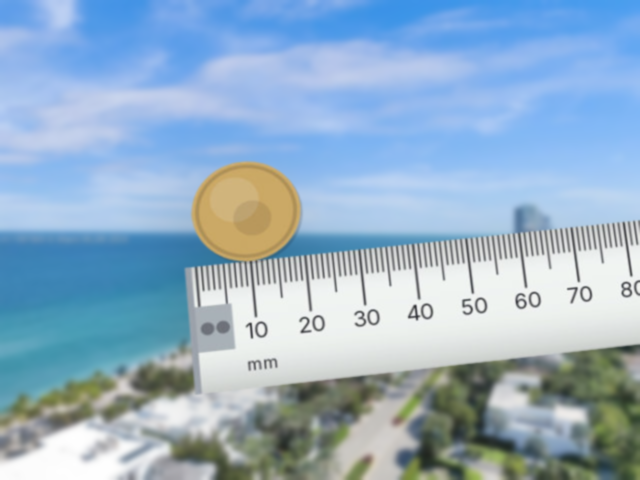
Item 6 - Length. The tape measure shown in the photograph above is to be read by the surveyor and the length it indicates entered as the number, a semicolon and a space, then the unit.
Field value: 20; mm
